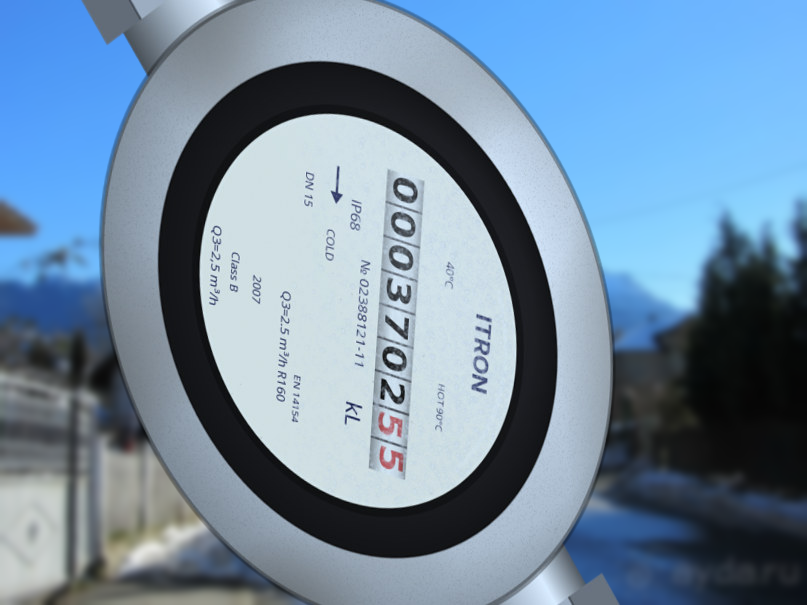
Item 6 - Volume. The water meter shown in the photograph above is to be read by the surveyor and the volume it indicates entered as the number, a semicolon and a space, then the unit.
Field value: 3702.55; kL
